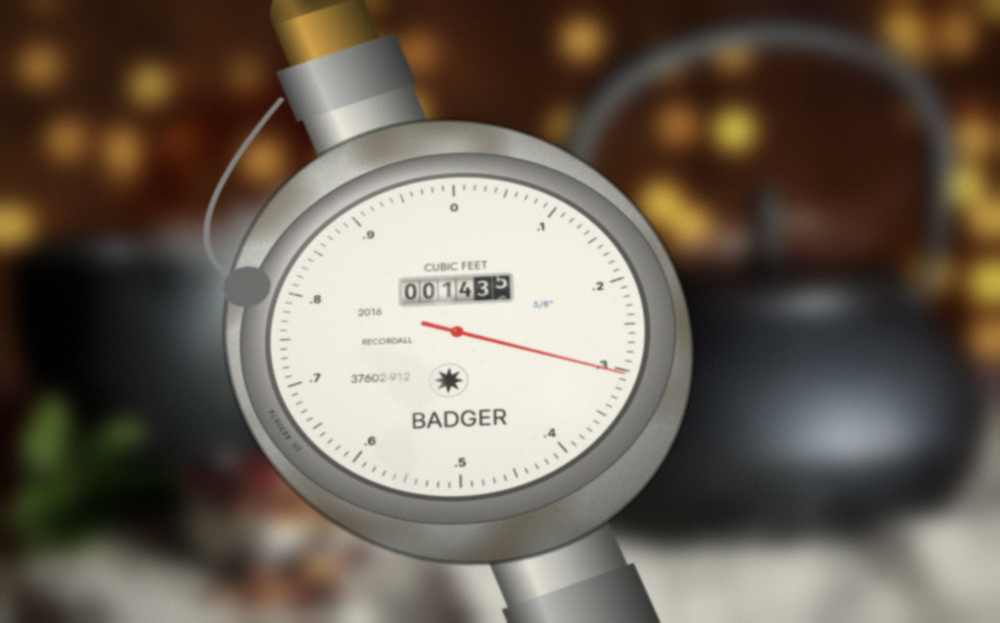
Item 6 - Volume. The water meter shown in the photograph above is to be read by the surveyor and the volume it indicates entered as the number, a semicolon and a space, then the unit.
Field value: 1435.30; ft³
